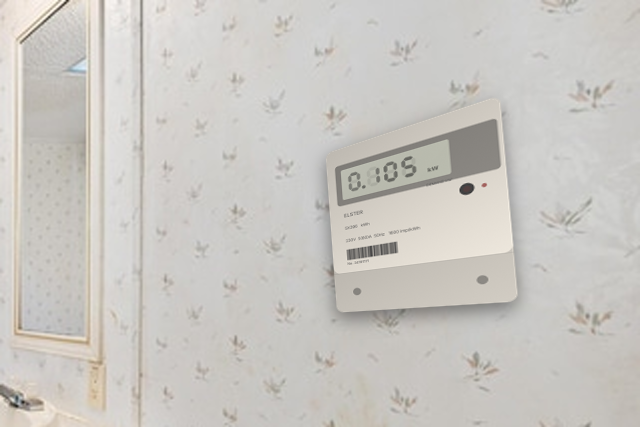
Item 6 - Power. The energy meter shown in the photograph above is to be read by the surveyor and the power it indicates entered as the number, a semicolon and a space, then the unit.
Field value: 0.105; kW
